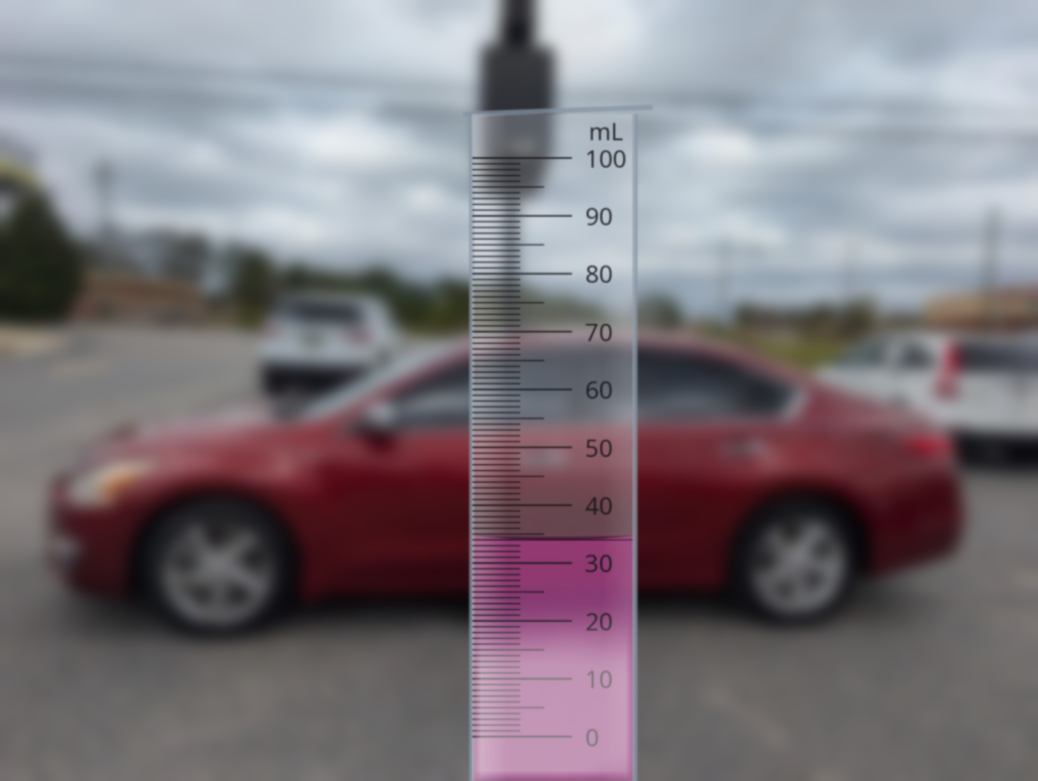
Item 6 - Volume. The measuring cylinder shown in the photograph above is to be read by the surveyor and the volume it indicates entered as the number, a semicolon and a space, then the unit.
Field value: 34; mL
